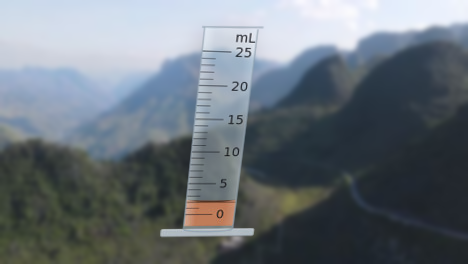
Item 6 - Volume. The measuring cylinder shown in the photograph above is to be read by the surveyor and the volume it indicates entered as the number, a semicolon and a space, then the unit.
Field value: 2; mL
